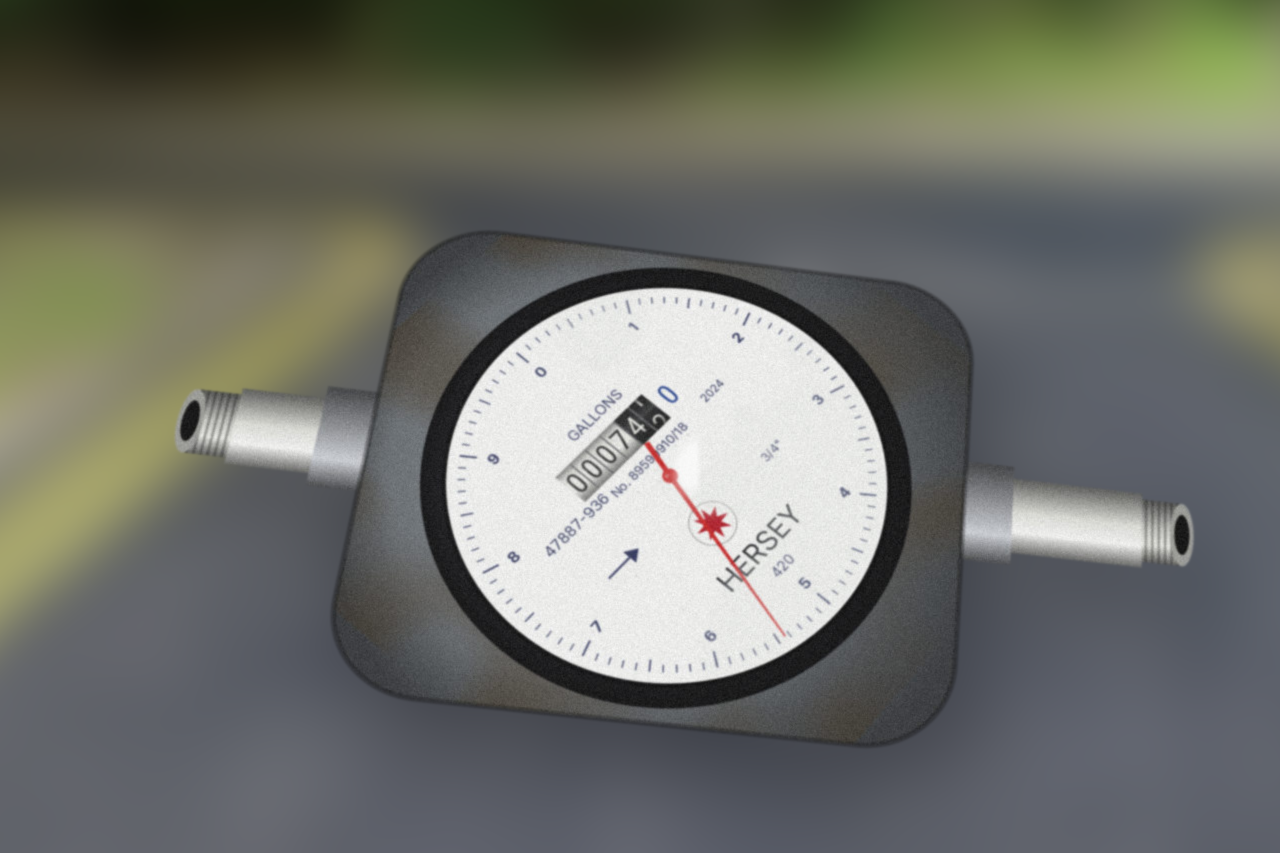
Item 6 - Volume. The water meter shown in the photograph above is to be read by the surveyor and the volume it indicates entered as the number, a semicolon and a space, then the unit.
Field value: 7415.4; gal
